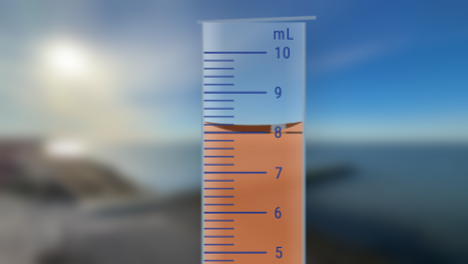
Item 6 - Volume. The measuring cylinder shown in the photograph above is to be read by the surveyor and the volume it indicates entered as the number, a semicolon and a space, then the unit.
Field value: 8; mL
